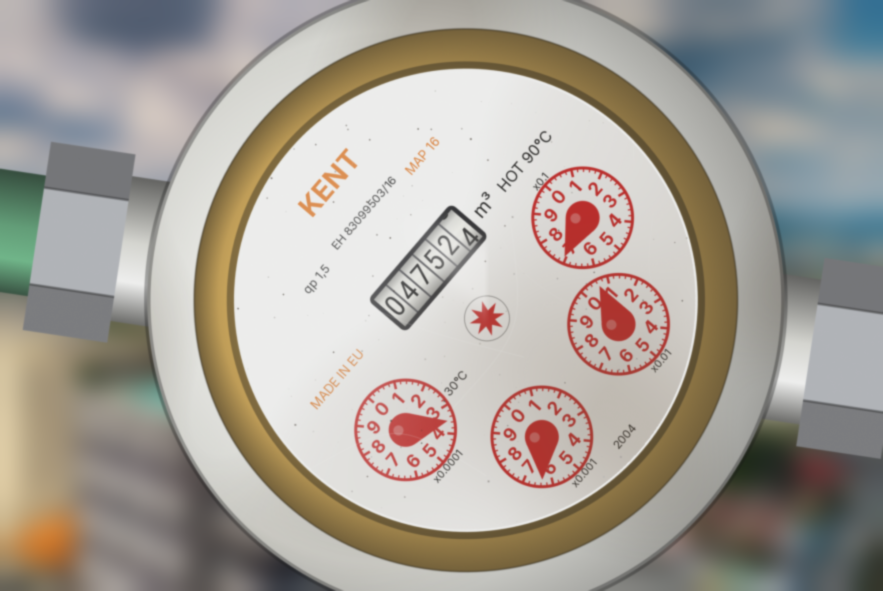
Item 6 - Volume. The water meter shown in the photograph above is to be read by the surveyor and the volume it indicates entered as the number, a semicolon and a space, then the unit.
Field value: 47523.7063; m³
